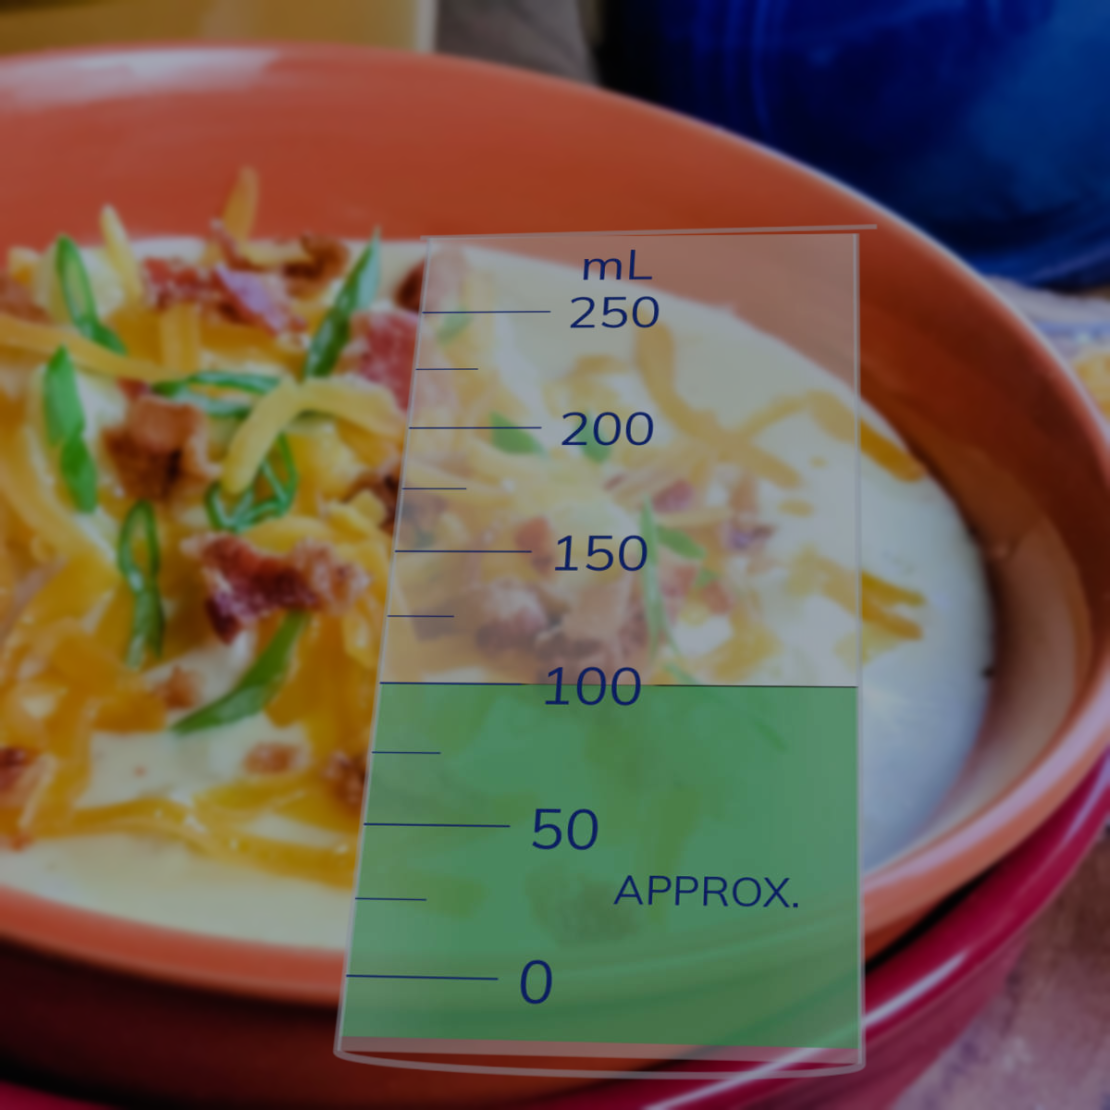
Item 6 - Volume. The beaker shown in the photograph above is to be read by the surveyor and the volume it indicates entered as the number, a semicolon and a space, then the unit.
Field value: 100; mL
